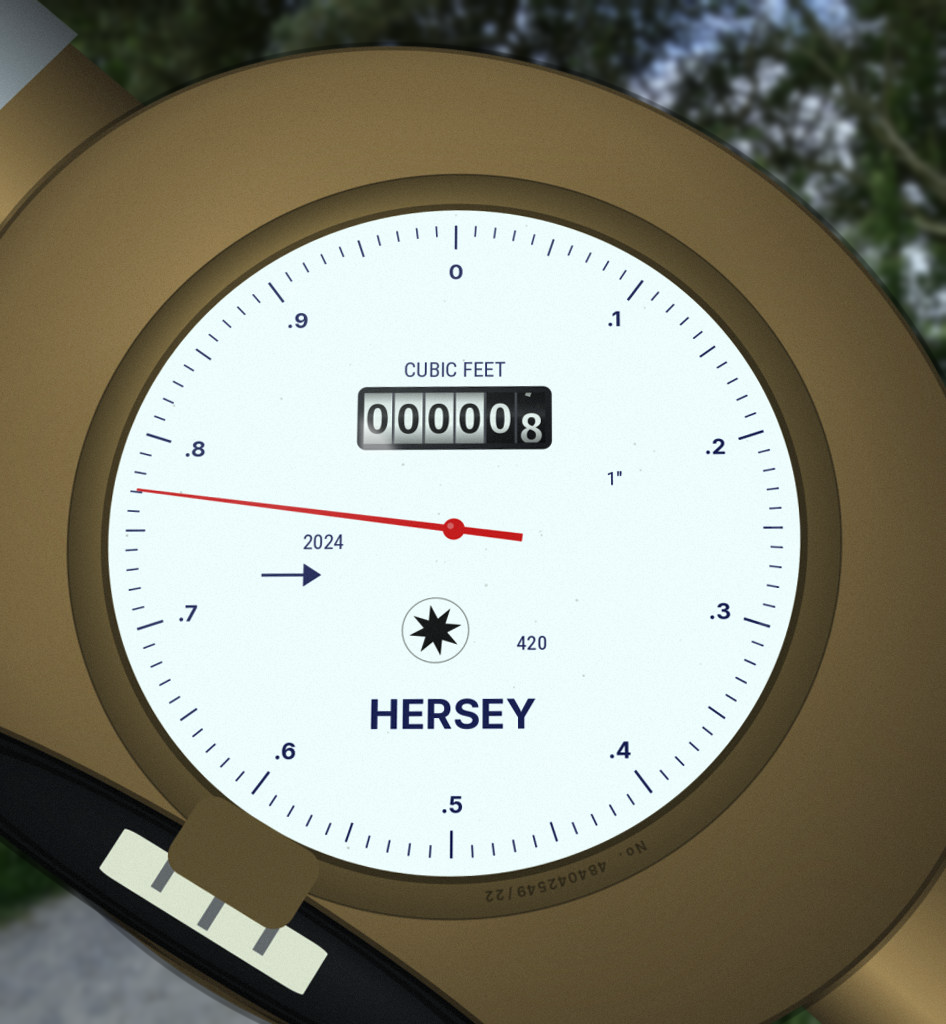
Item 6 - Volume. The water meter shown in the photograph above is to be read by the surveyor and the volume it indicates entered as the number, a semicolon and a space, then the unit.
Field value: 7.77; ft³
